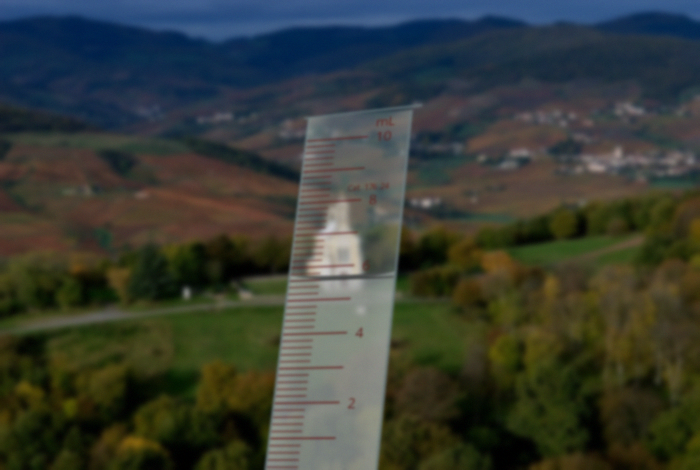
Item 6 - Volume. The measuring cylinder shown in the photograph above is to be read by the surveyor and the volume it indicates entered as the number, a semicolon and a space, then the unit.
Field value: 5.6; mL
